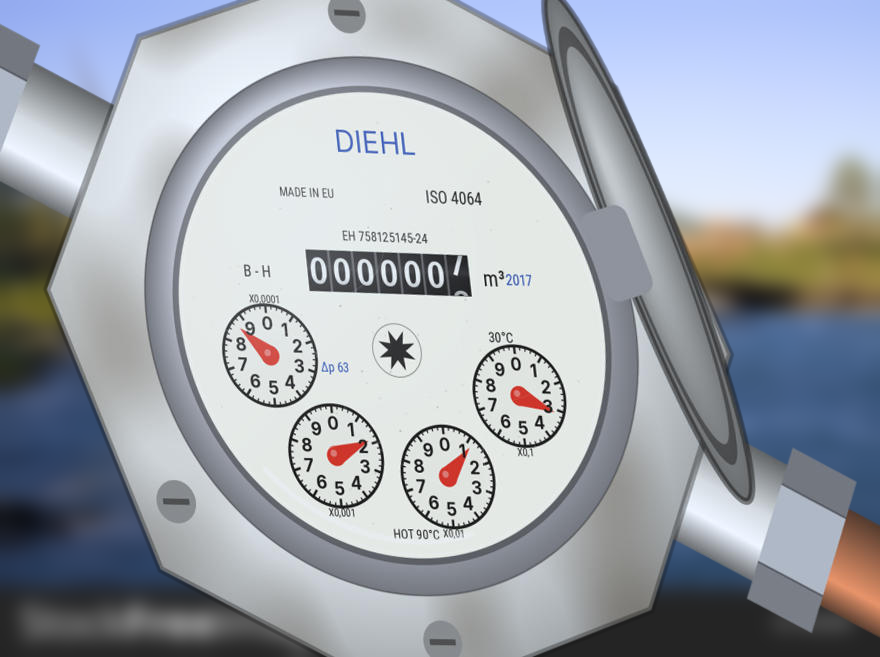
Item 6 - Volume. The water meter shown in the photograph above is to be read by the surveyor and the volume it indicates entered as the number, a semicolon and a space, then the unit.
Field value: 7.3118; m³
